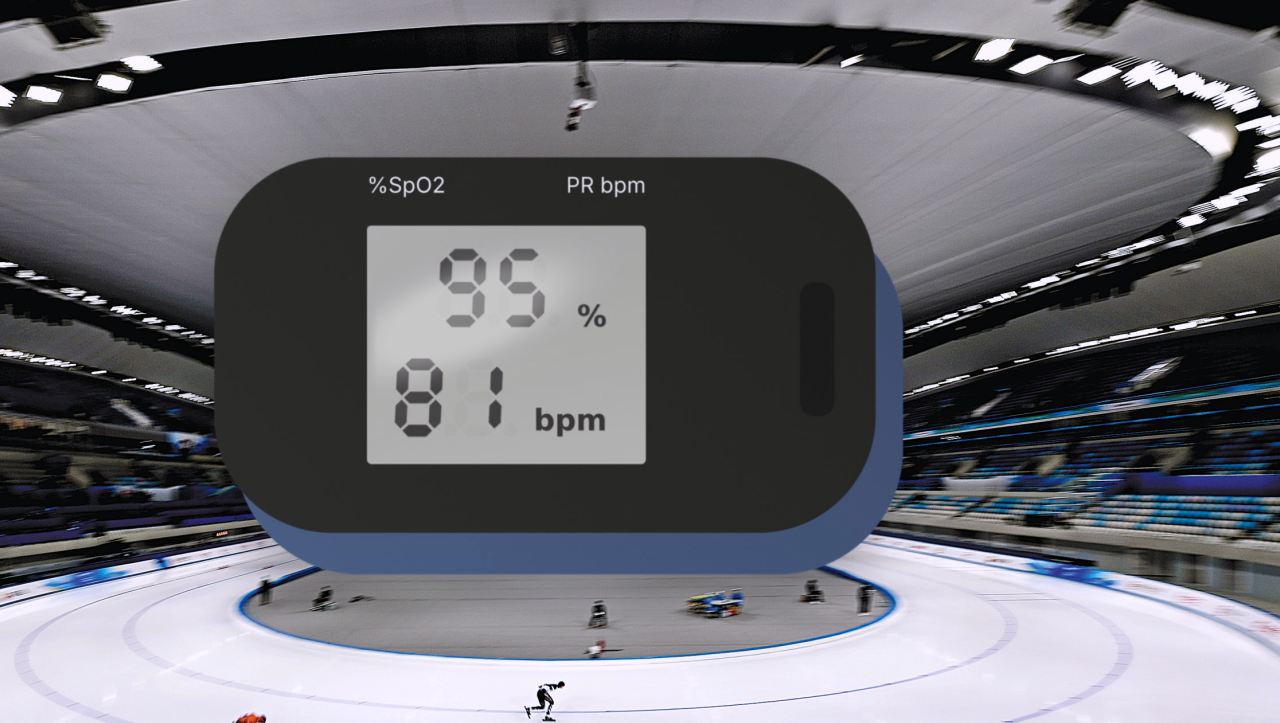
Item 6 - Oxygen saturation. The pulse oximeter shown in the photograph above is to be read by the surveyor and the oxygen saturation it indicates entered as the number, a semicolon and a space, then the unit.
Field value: 95; %
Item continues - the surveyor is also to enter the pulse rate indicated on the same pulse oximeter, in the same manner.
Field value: 81; bpm
